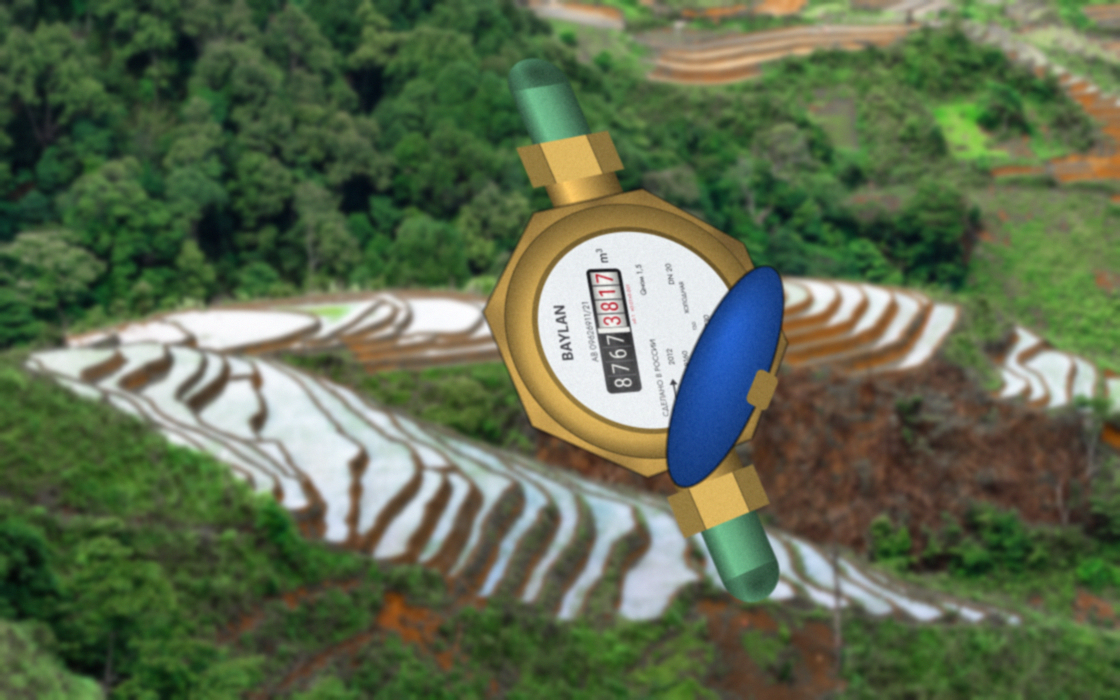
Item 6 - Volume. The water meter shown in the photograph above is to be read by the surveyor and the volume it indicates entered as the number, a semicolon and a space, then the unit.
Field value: 8767.3817; m³
